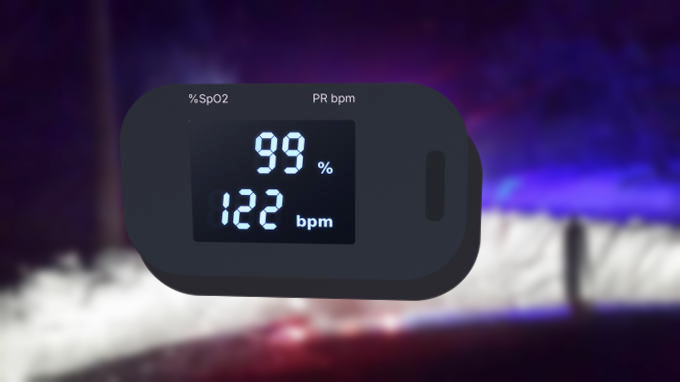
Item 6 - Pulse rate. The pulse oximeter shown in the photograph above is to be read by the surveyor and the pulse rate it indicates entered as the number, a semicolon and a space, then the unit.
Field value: 122; bpm
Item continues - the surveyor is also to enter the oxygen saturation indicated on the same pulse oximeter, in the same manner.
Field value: 99; %
